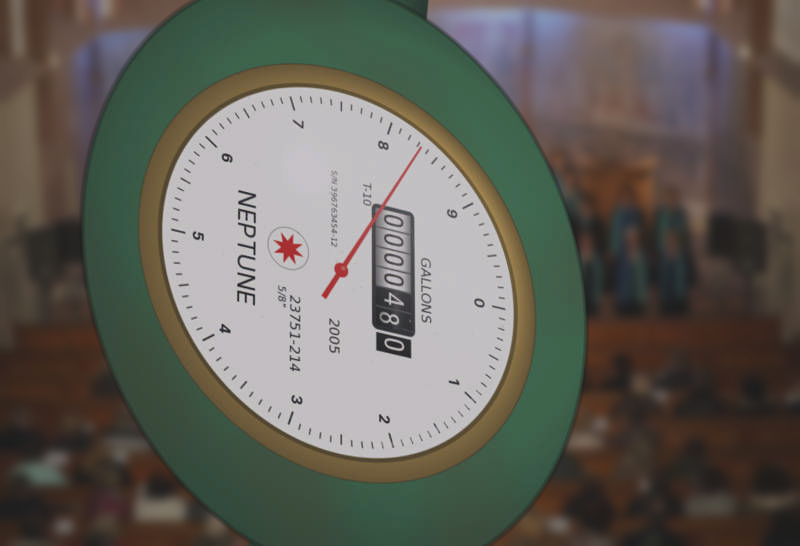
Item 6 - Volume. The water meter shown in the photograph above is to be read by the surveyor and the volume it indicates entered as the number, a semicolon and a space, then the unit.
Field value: 478.3; gal
